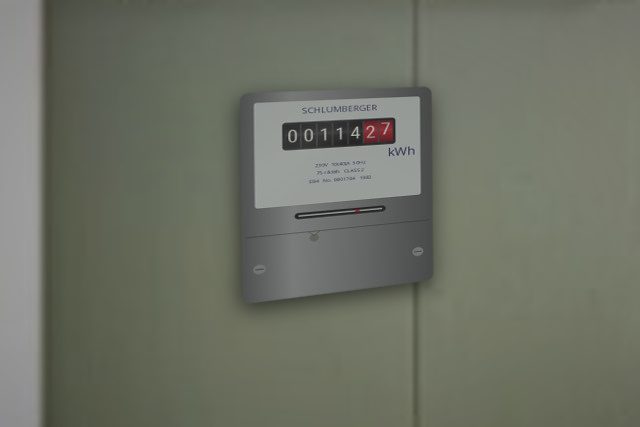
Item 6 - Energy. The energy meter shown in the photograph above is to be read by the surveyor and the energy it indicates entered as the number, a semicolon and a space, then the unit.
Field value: 114.27; kWh
